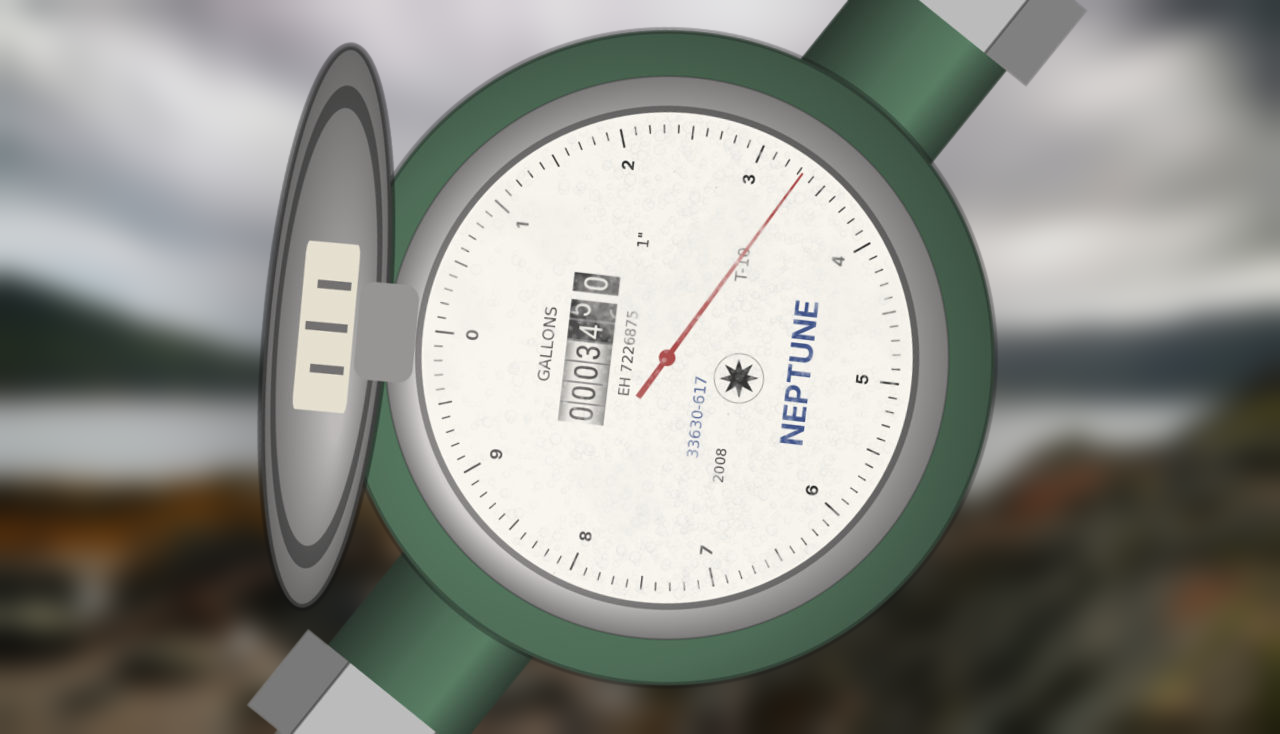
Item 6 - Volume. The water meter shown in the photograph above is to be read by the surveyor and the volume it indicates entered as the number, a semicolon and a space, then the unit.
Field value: 3453.3; gal
